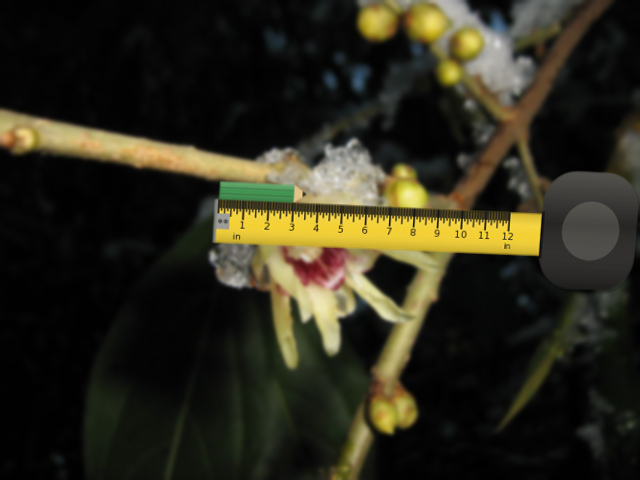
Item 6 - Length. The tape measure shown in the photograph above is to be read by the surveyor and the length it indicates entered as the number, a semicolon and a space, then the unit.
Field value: 3.5; in
